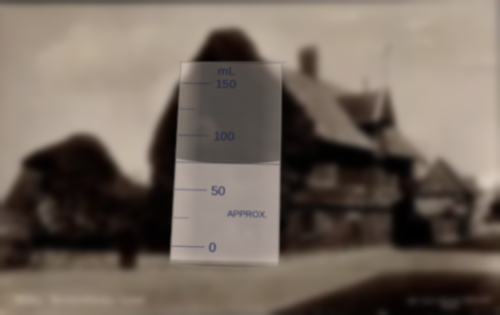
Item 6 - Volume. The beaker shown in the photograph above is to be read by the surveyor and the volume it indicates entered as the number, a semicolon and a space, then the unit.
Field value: 75; mL
